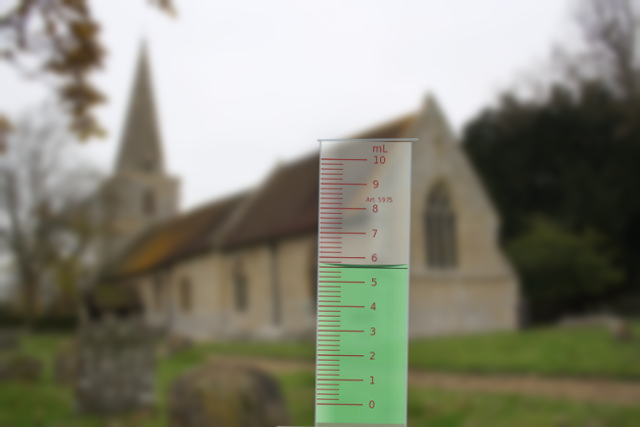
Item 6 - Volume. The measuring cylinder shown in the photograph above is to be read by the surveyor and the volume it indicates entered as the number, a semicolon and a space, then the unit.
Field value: 5.6; mL
